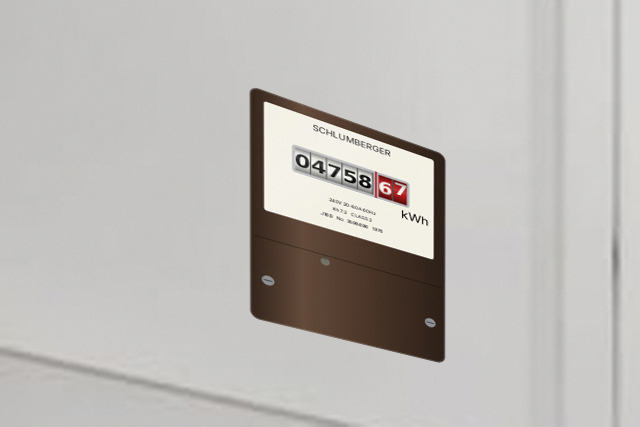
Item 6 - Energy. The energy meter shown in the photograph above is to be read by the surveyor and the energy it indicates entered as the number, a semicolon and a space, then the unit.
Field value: 4758.67; kWh
